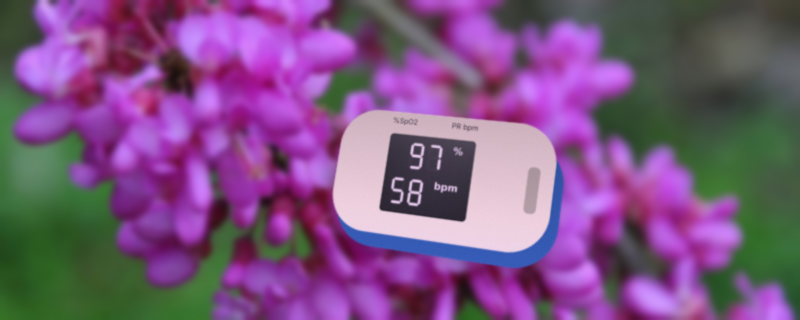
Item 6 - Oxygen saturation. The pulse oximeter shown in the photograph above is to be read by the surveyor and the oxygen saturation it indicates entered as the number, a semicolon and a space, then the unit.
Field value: 97; %
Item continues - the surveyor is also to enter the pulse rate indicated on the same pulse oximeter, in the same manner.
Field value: 58; bpm
